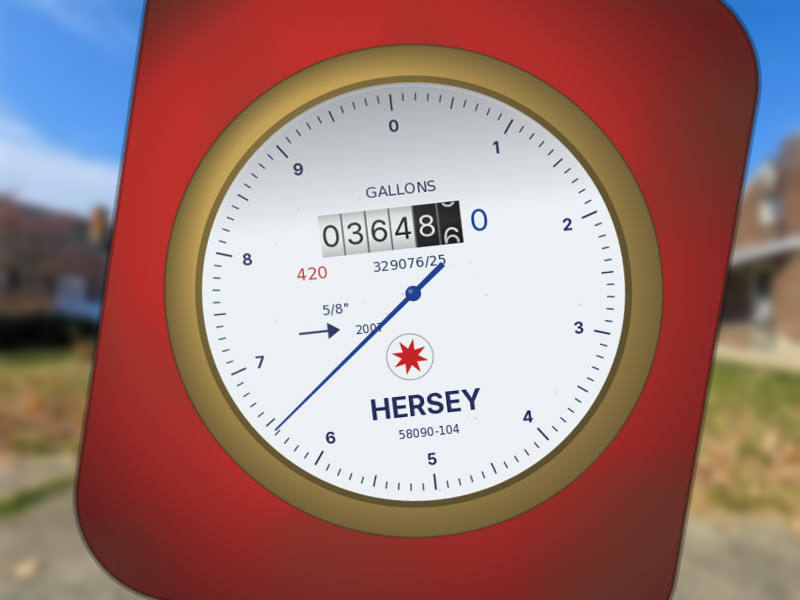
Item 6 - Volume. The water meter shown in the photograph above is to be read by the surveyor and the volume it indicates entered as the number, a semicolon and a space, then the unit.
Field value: 364856.4; gal
